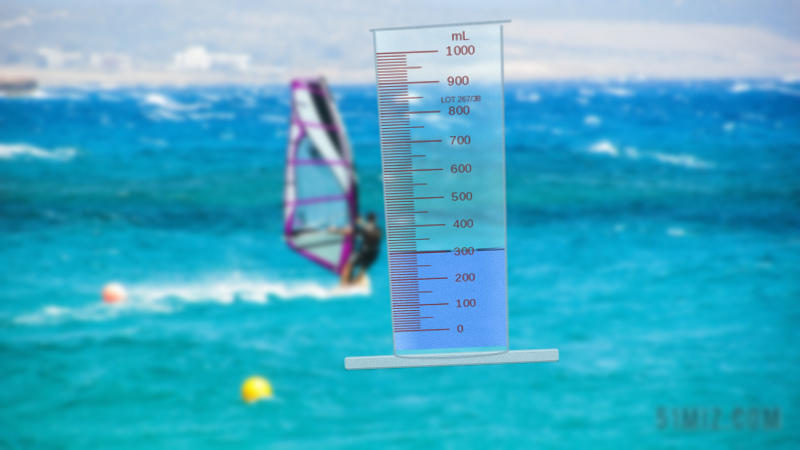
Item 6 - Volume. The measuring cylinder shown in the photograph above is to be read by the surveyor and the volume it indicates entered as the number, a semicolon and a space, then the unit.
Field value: 300; mL
